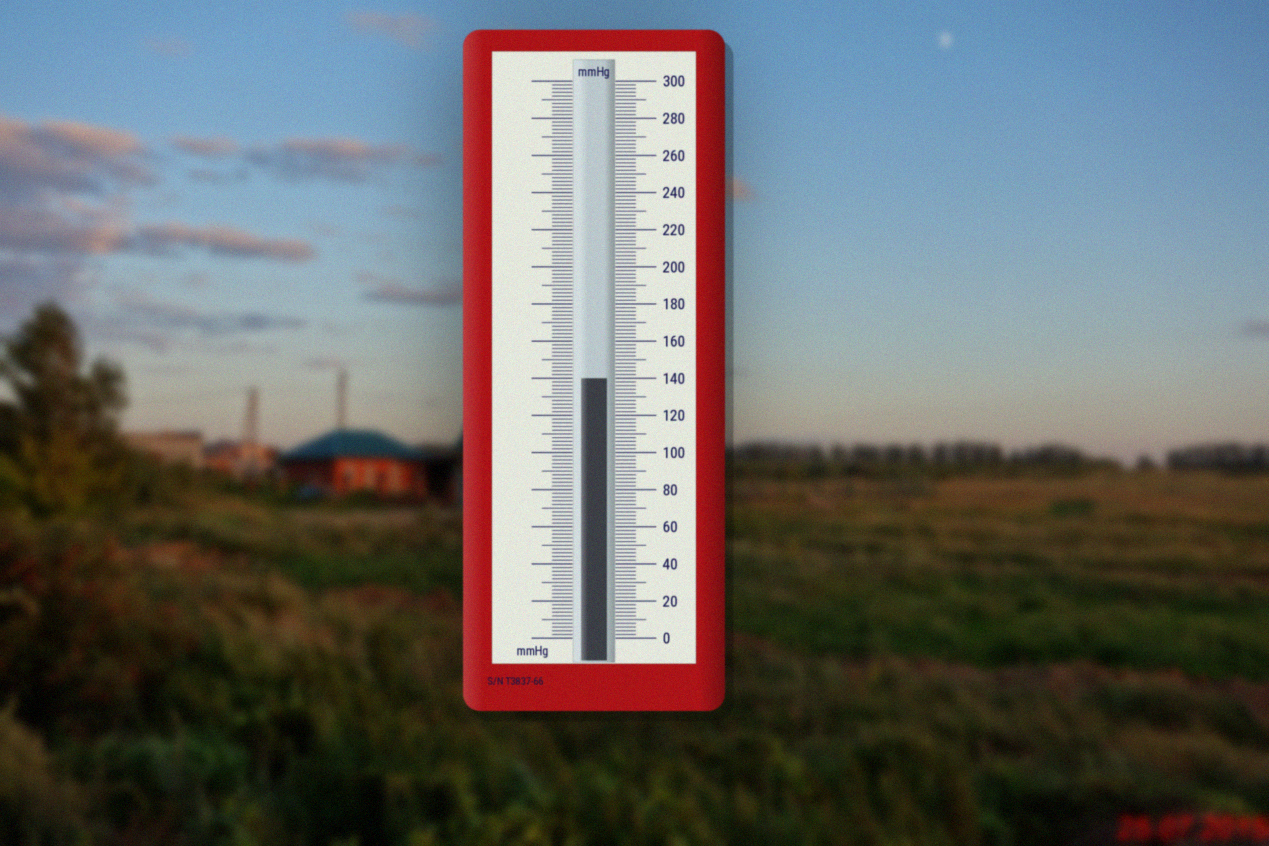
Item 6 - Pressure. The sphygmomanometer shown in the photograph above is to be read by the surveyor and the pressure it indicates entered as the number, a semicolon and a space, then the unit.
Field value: 140; mmHg
